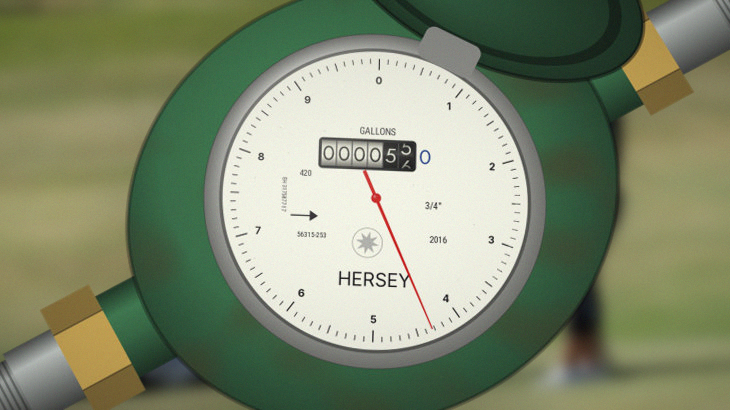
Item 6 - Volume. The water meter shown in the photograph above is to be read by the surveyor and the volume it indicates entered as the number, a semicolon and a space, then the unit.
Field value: 554.3; gal
